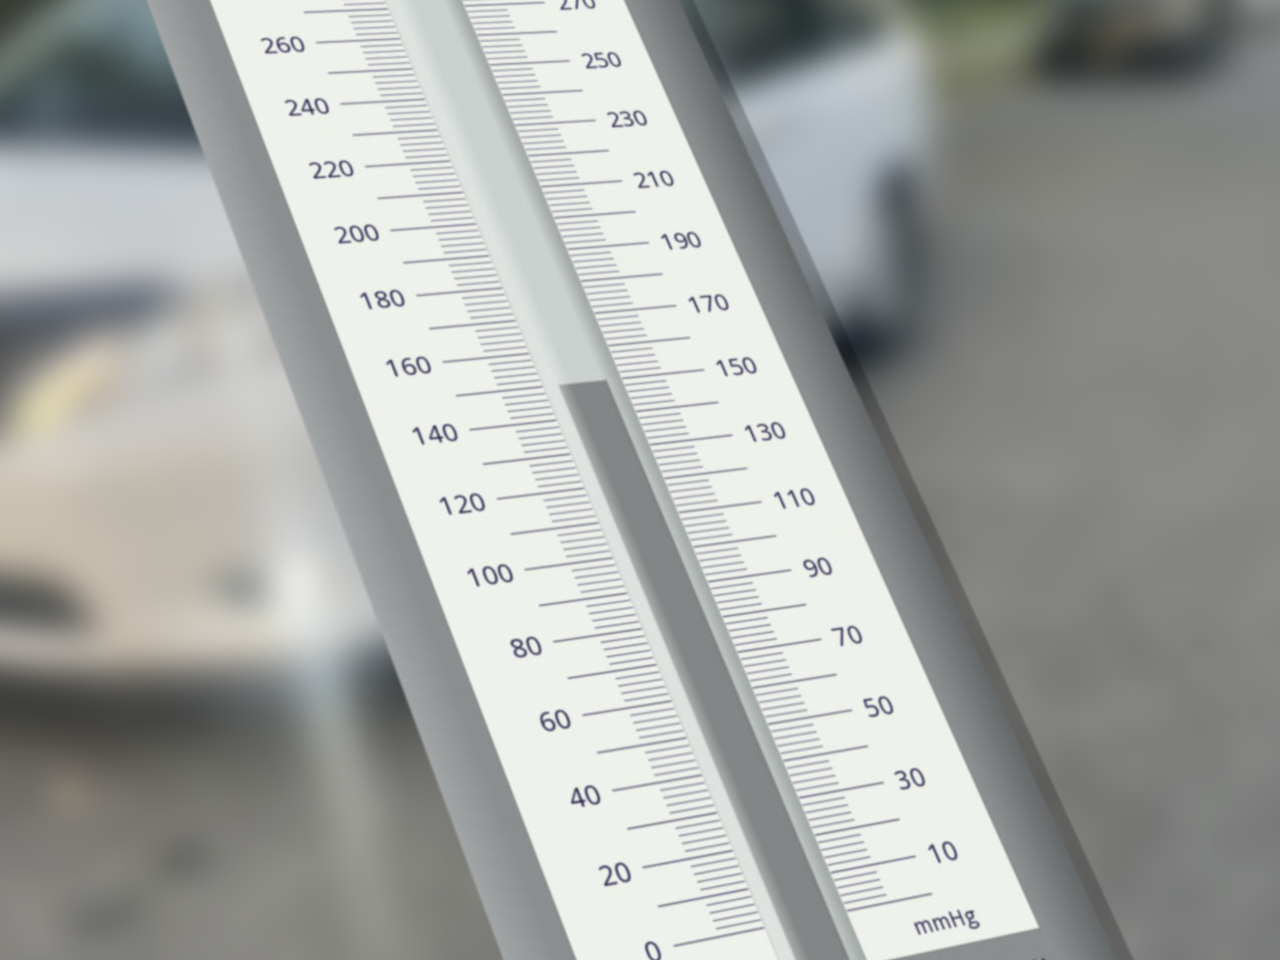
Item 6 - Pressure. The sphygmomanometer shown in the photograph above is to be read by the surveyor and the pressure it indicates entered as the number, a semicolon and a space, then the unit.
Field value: 150; mmHg
